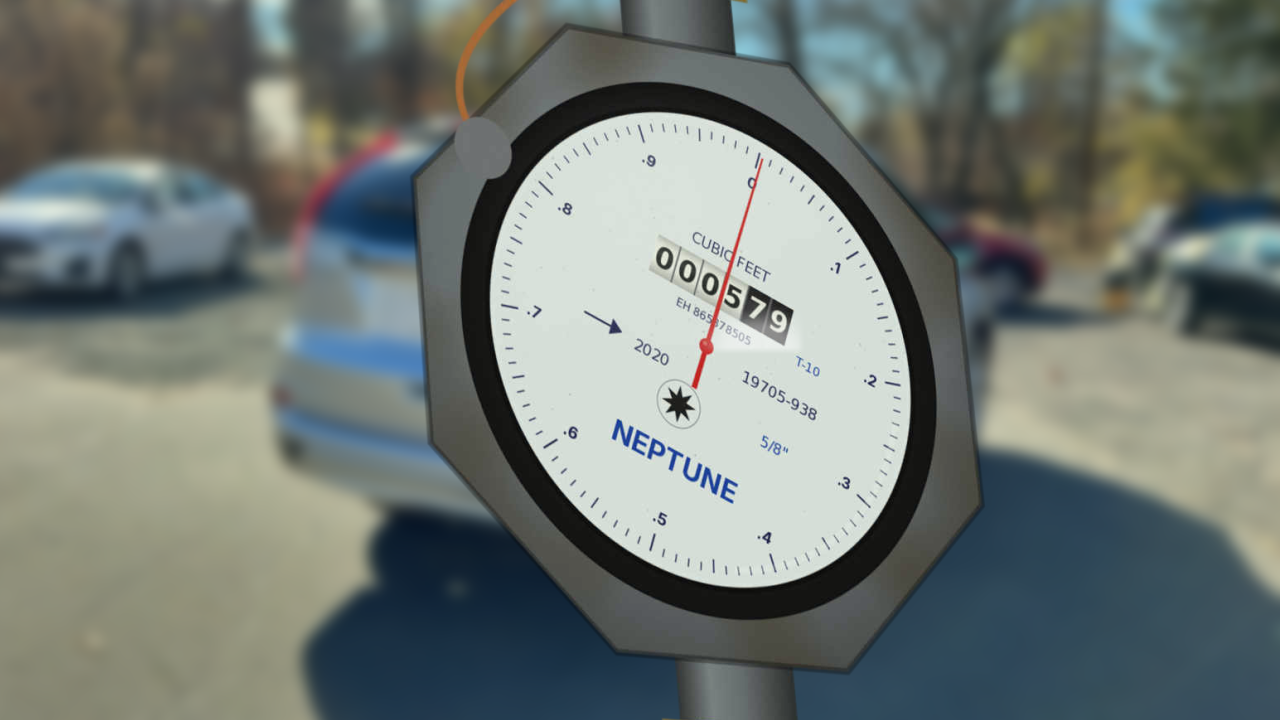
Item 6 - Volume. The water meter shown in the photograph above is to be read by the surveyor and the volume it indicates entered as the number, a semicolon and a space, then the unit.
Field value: 579.00; ft³
